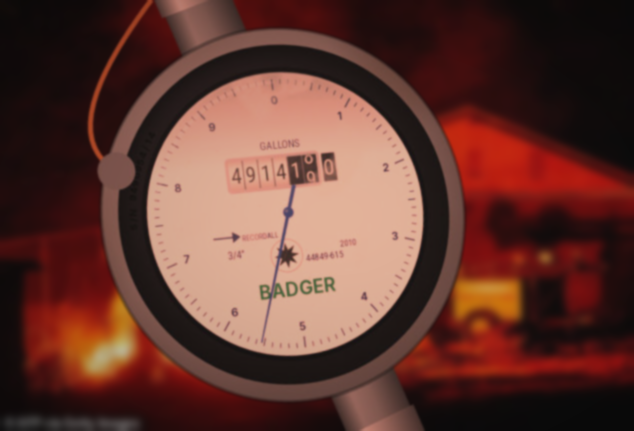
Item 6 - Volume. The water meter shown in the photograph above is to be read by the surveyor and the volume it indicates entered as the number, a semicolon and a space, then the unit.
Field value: 4914185.5; gal
